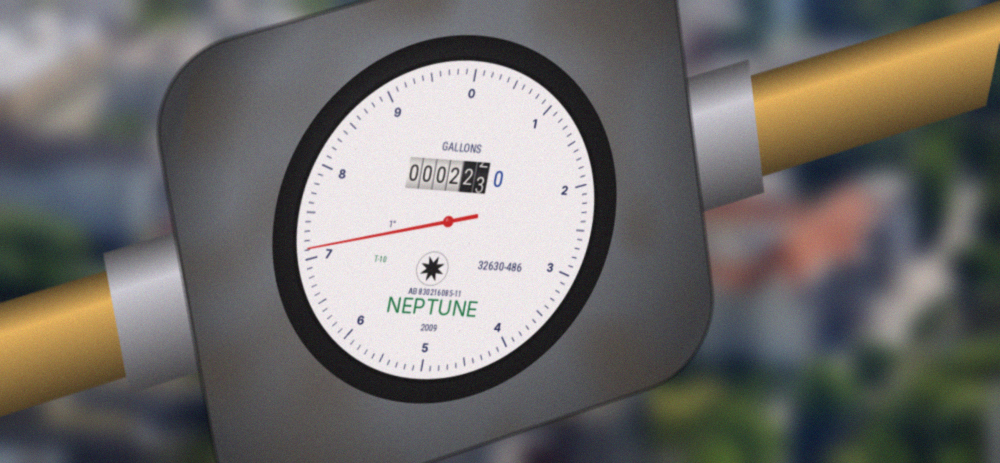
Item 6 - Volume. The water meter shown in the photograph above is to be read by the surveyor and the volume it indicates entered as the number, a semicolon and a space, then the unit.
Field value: 2227.1; gal
